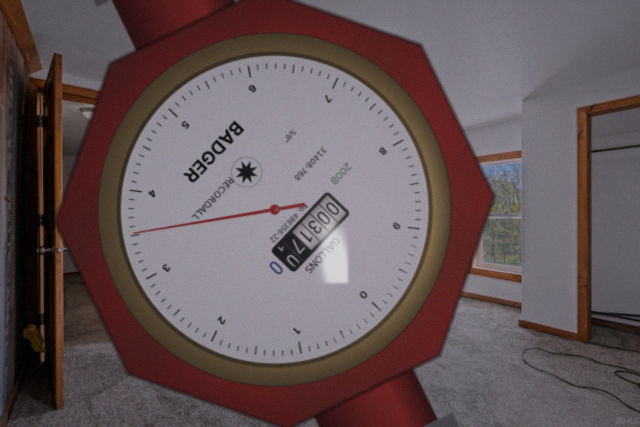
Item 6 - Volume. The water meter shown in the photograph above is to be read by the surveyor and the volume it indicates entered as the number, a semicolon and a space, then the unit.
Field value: 31703.5; gal
